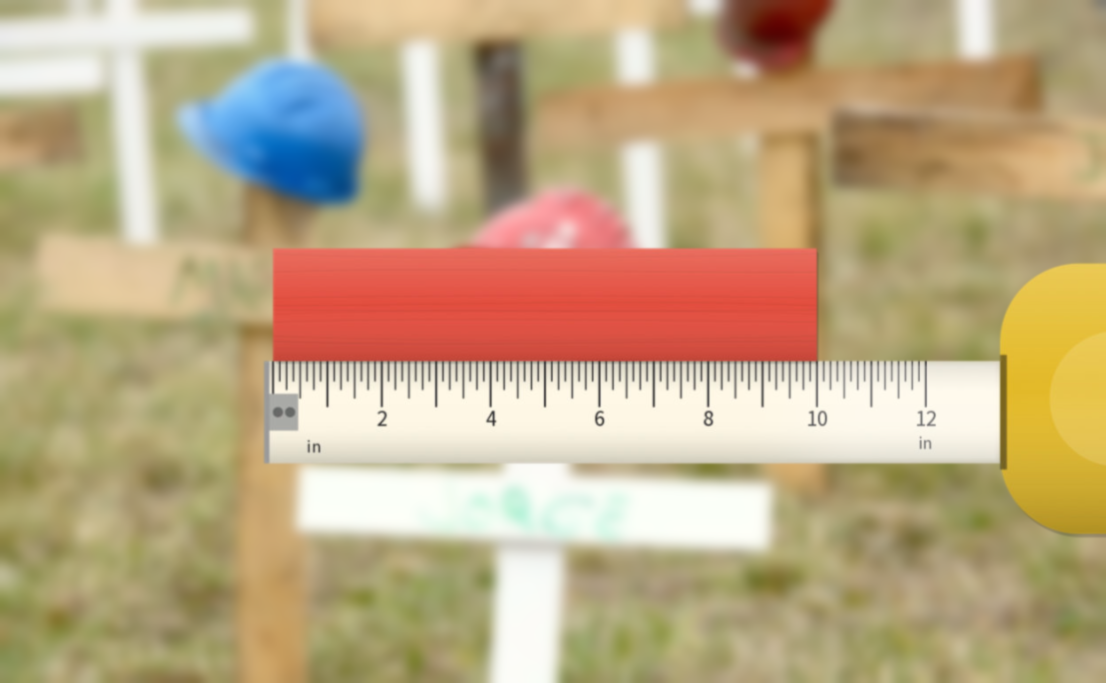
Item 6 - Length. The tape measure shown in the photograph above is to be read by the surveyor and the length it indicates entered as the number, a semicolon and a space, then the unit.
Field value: 10; in
